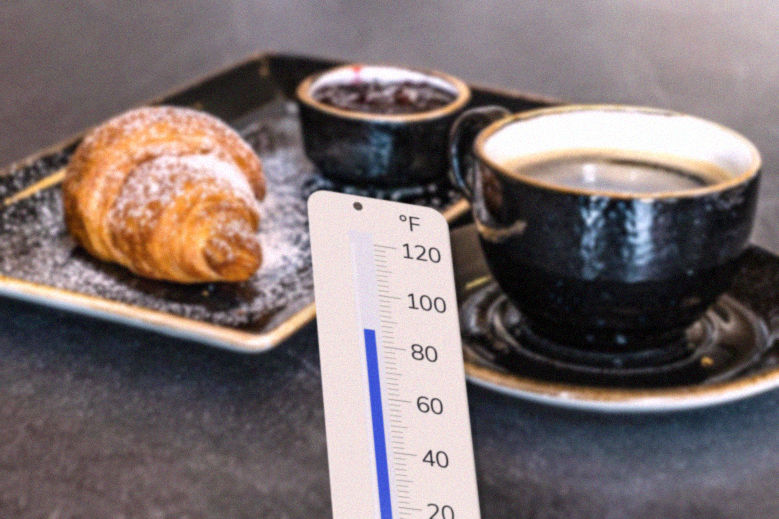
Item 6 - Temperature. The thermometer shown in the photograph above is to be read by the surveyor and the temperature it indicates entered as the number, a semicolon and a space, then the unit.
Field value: 86; °F
